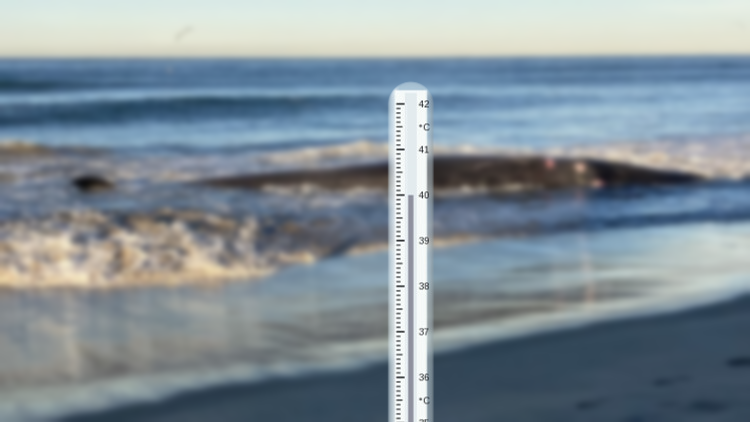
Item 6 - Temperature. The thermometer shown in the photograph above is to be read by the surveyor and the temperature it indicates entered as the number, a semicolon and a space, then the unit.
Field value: 40; °C
